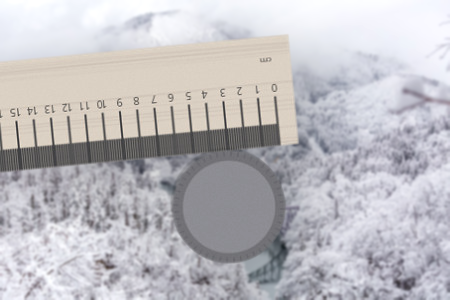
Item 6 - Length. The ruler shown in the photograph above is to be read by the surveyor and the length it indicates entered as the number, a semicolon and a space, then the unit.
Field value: 6.5; cm
